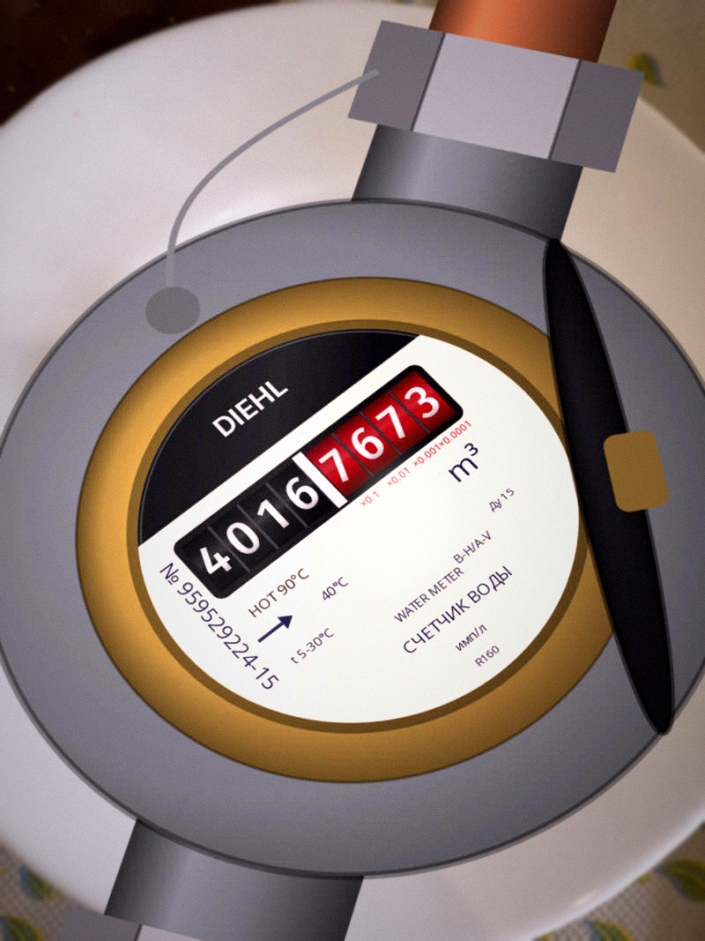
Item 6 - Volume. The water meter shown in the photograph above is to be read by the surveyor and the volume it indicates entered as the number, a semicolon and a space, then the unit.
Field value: 4016.7673; m³
